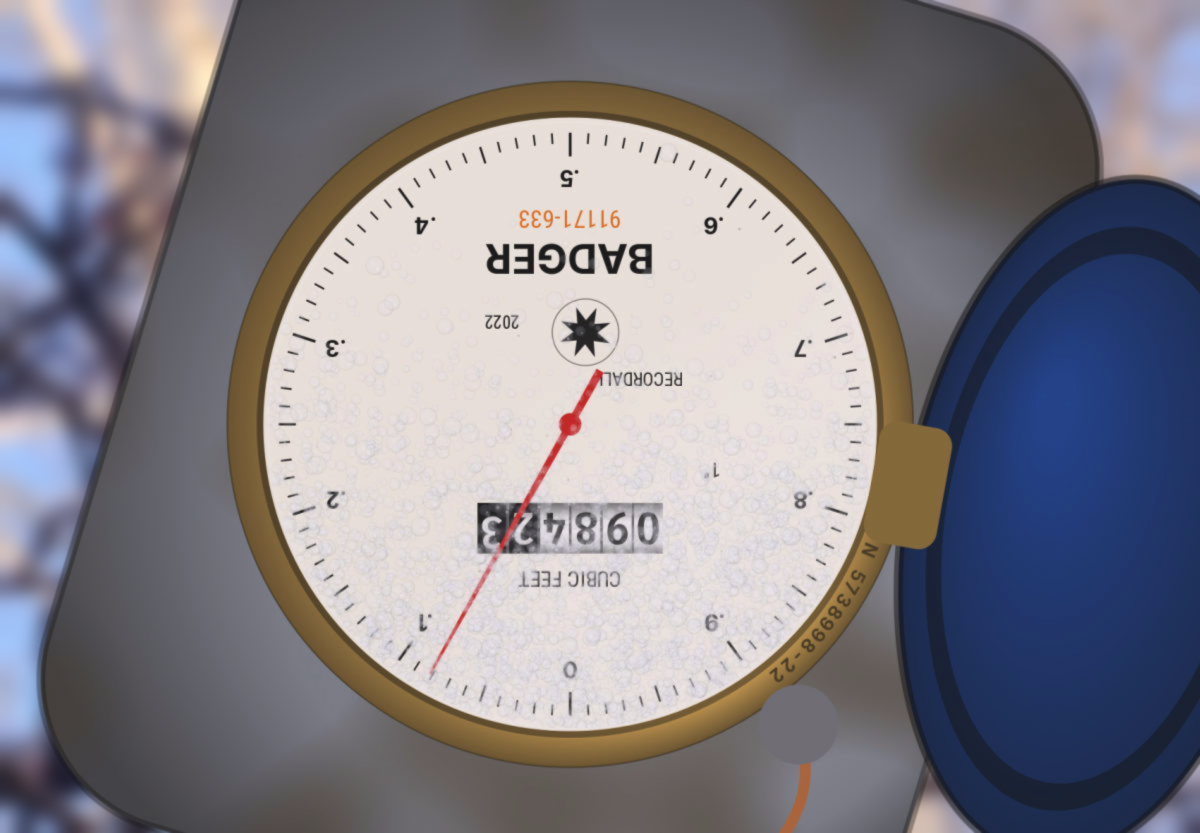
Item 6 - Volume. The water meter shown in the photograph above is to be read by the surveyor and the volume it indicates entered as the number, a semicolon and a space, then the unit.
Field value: 98423.08; ft³
